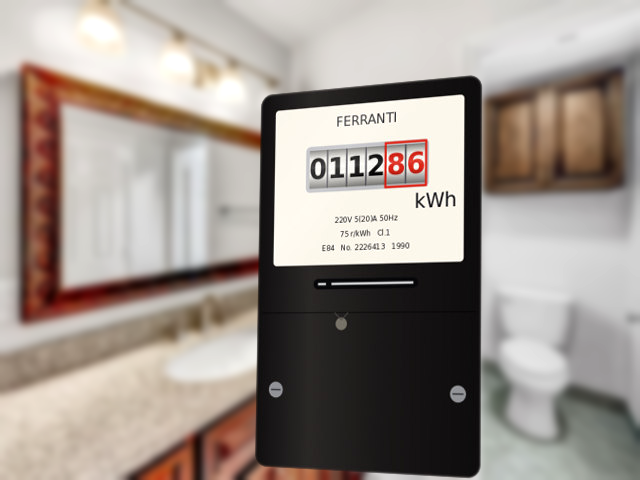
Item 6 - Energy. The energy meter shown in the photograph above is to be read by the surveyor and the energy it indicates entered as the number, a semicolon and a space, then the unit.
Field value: 112.86; kWh
